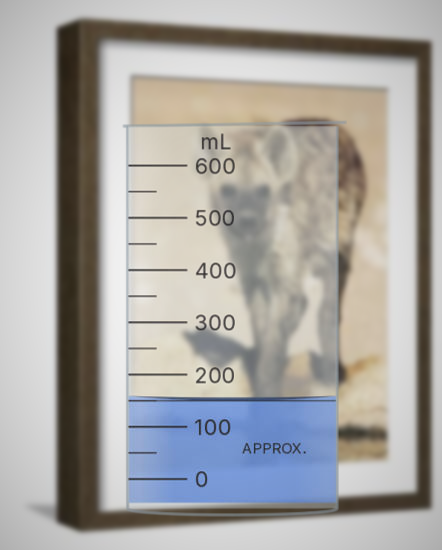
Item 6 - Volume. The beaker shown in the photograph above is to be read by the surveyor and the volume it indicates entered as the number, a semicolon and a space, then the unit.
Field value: 150; mL
